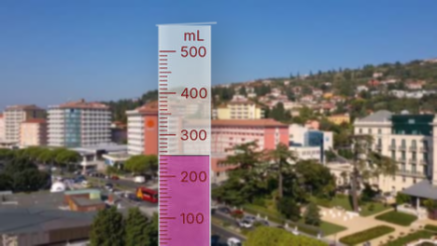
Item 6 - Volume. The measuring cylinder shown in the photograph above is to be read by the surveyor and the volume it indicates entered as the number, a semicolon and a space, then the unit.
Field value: 250; mL
